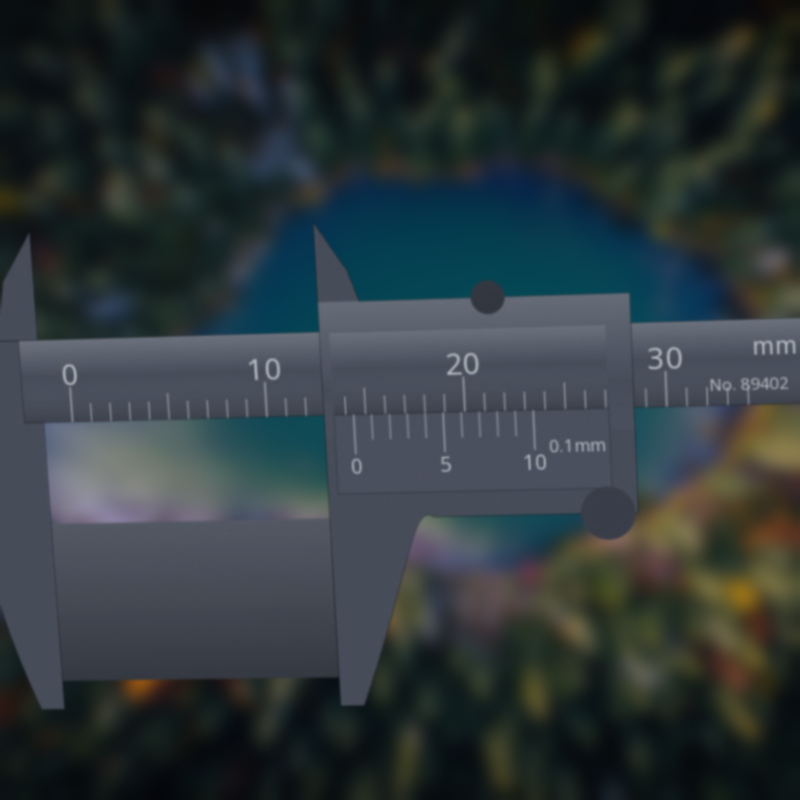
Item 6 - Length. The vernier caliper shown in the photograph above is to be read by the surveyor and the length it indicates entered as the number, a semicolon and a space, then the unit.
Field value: 14.4; mm
